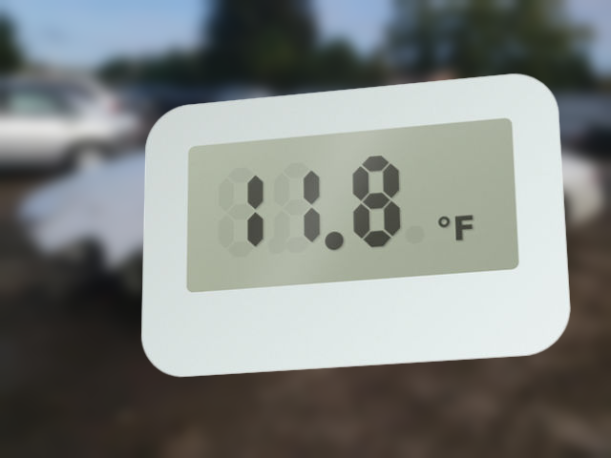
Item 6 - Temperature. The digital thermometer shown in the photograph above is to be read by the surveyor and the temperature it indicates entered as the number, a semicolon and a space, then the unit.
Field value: 11.8; °F
